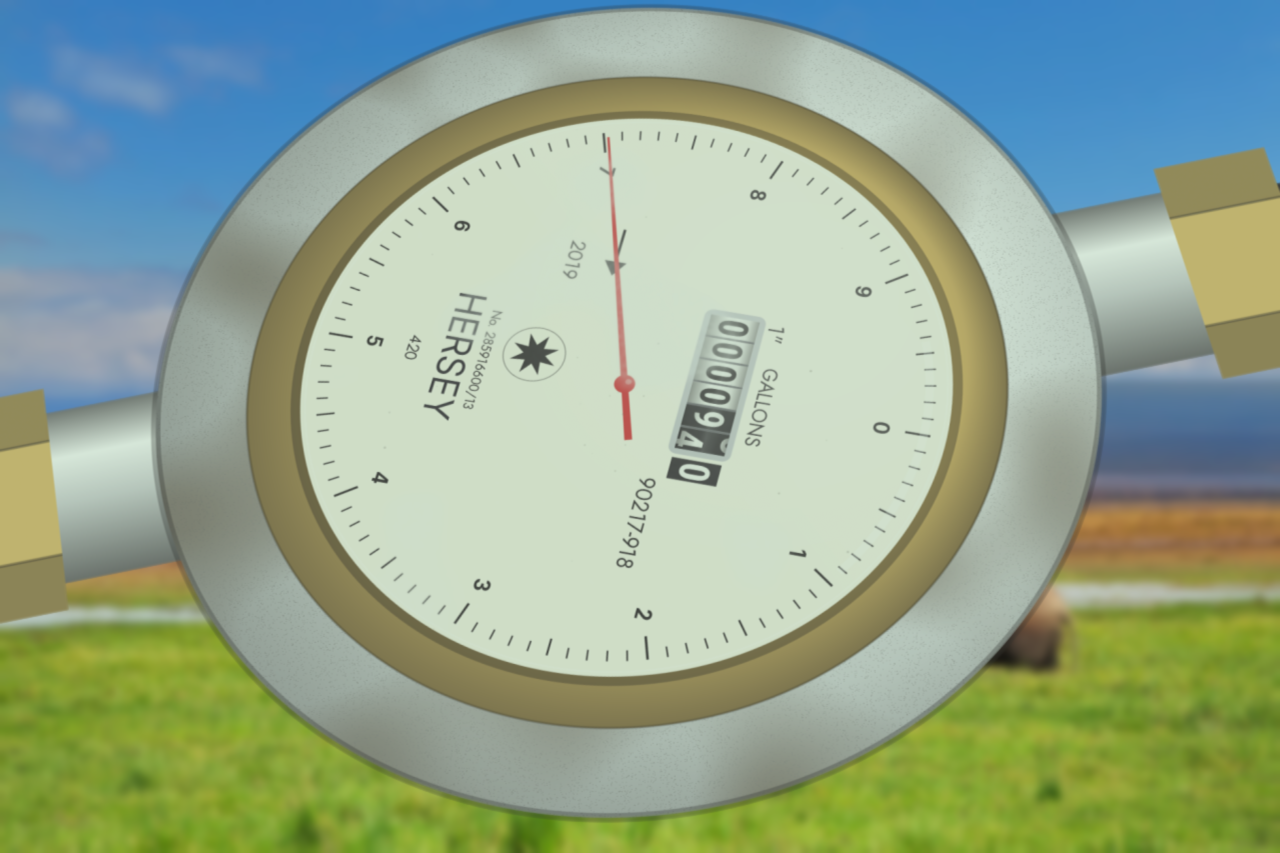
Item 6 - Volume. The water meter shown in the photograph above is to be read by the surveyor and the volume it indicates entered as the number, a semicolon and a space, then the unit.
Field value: 937.0; gal
